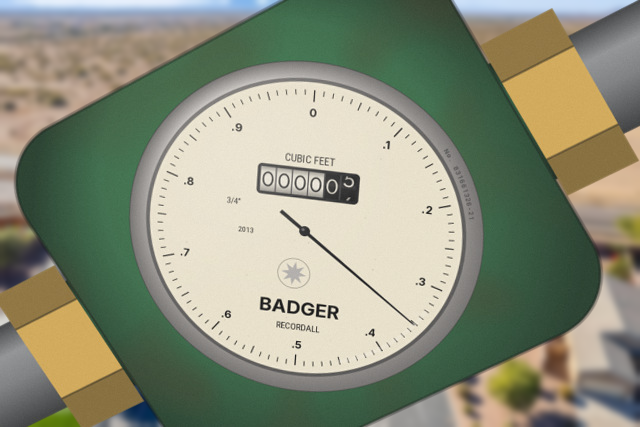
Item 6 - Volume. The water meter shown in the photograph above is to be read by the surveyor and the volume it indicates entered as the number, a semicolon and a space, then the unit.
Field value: 5.35; ft³
